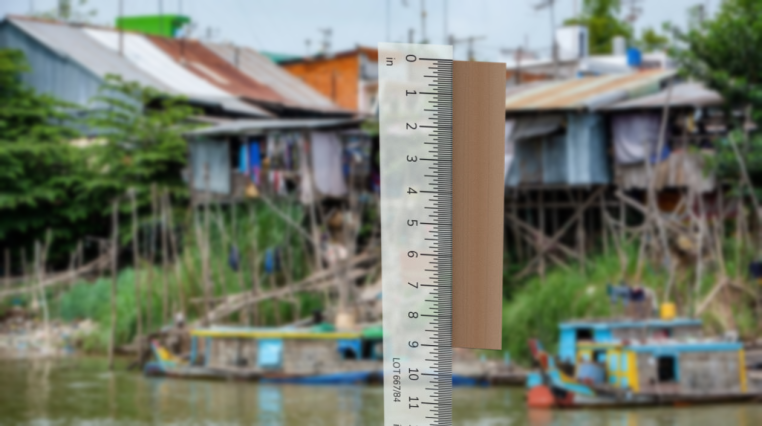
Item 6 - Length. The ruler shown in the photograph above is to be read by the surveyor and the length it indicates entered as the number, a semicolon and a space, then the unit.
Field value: 9; in
